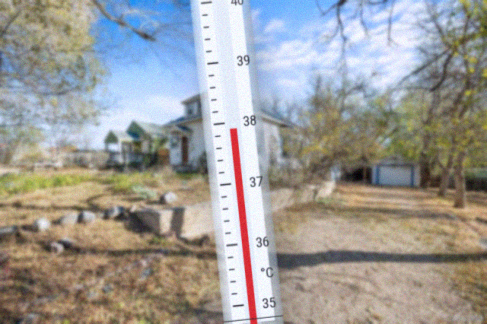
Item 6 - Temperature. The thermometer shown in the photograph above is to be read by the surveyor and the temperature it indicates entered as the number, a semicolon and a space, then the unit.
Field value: 37.9; °C
